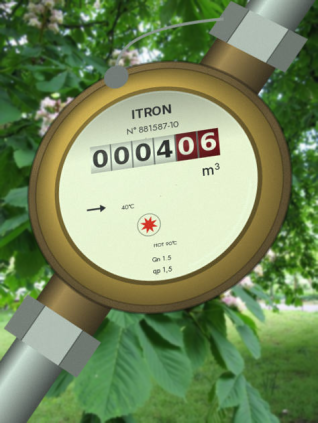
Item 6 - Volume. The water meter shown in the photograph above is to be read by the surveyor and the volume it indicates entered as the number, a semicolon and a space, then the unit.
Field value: 4.06; m³
